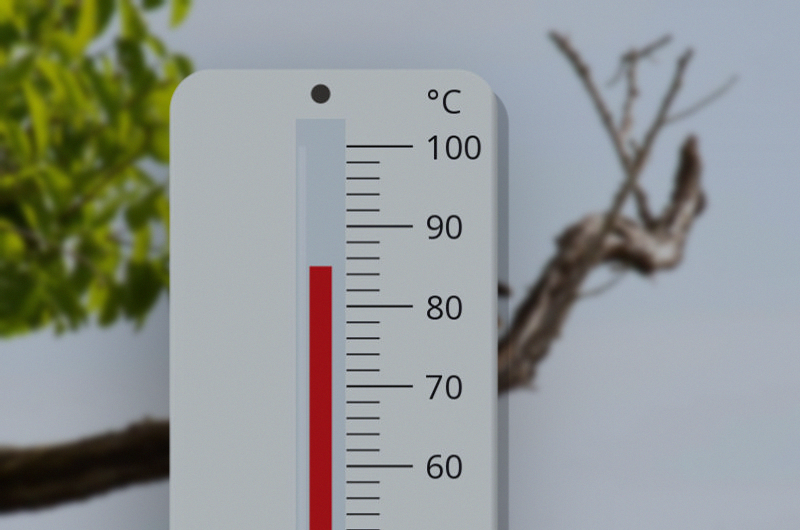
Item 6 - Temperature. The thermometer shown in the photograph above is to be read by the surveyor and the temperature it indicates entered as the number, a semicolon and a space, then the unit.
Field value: 85; °C
